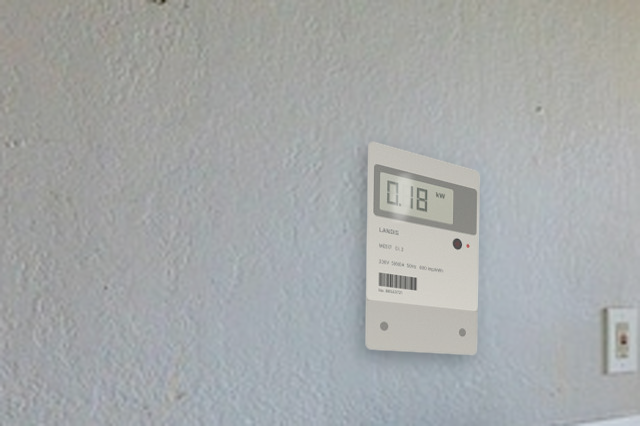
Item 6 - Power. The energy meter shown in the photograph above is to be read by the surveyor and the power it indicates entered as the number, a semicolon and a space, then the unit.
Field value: 0.18; kW
